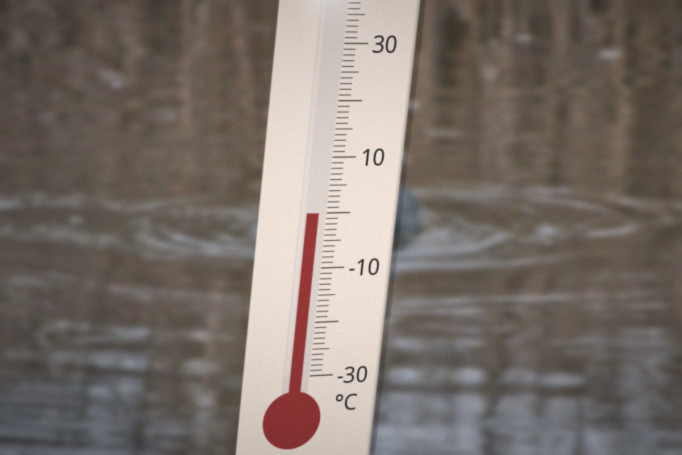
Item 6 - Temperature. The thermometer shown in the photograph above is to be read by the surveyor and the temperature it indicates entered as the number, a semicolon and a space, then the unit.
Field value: 0; °C
